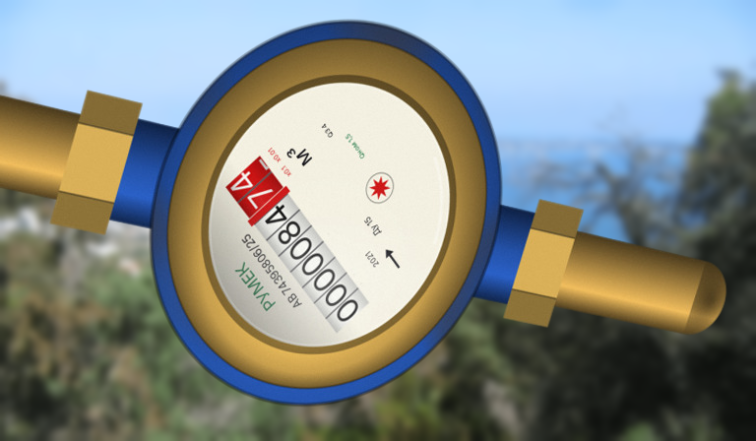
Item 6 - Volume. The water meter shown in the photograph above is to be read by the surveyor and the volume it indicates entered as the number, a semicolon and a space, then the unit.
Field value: 84.74; m³
